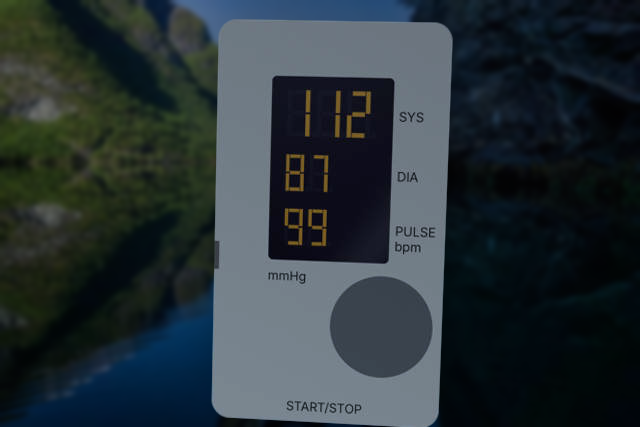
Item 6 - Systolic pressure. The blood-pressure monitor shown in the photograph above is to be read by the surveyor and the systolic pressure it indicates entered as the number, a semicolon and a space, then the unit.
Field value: 112; mmHg
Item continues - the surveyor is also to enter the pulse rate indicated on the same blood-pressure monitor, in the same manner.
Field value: 99; bpm
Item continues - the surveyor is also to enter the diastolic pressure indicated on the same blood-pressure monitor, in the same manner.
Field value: 87; mmHg
